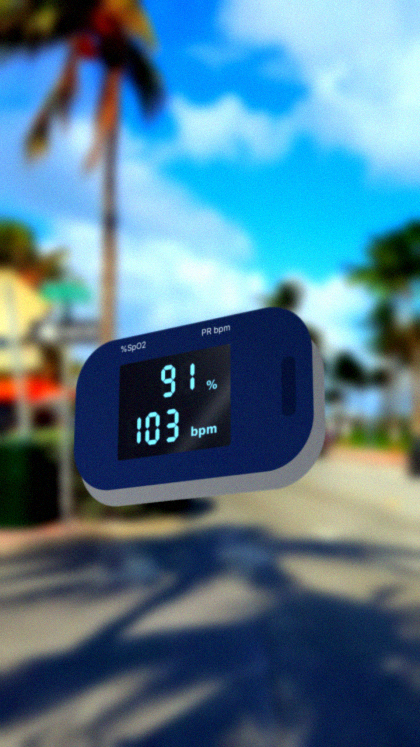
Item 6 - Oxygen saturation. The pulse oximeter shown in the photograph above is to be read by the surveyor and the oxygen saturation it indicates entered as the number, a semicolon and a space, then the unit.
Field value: 91; %
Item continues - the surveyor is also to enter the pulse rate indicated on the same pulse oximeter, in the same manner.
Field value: 103; bpm
